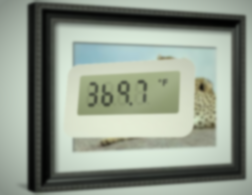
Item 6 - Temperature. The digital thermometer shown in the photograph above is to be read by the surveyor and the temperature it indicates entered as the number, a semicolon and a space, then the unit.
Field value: 369.7; °F
